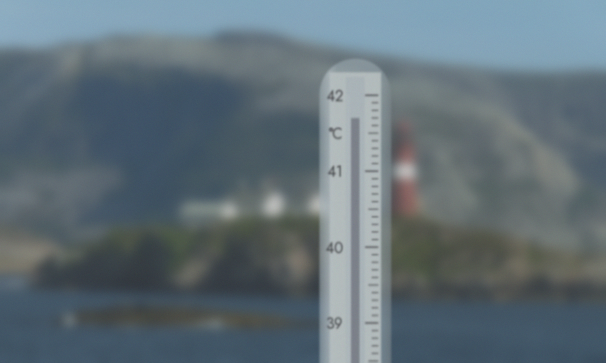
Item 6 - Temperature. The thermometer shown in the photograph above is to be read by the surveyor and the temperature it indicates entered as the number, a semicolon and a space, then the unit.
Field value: 41.7; °C
